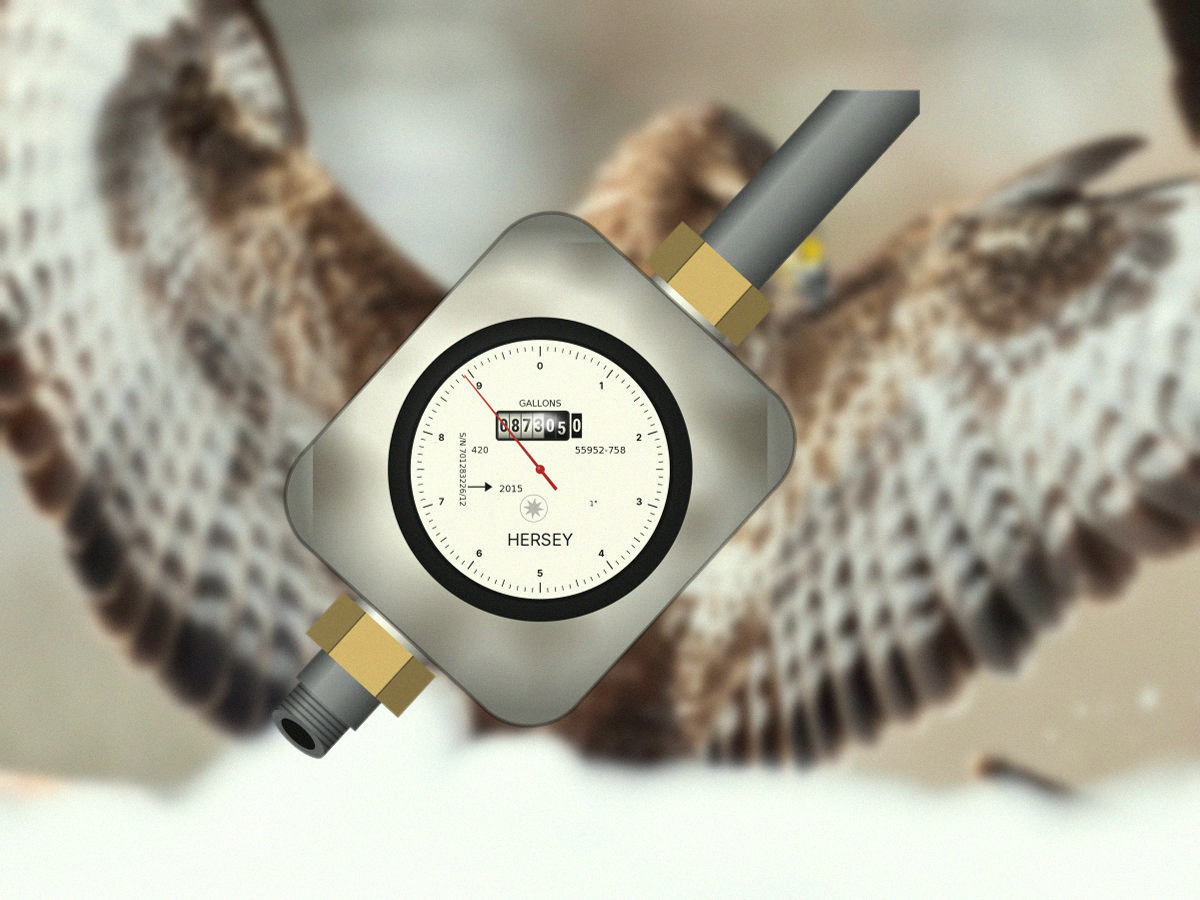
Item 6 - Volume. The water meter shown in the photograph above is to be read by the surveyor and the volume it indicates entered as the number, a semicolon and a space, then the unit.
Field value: 873048.9; gal
